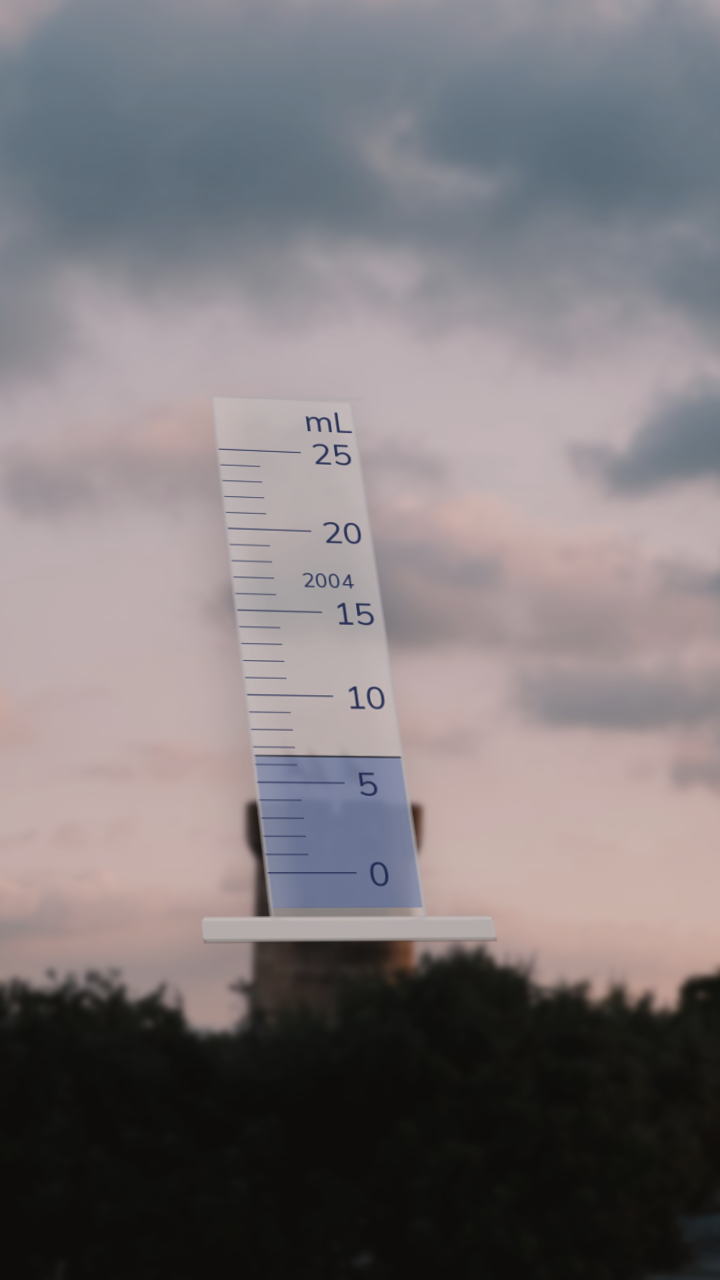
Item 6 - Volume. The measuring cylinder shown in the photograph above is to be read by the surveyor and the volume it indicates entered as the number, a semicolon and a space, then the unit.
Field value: 6.5; mL
